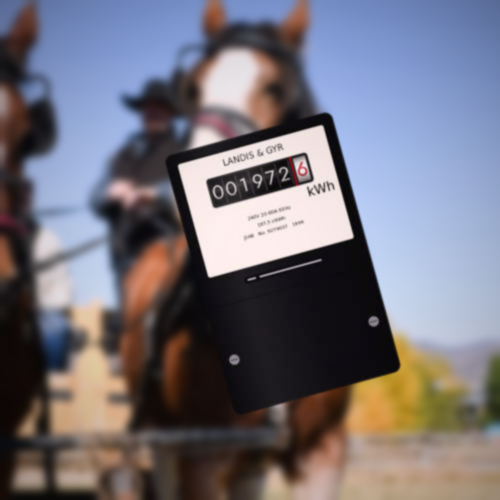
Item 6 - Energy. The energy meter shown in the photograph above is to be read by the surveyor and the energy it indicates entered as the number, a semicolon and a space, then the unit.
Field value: 1972.6; kWh
